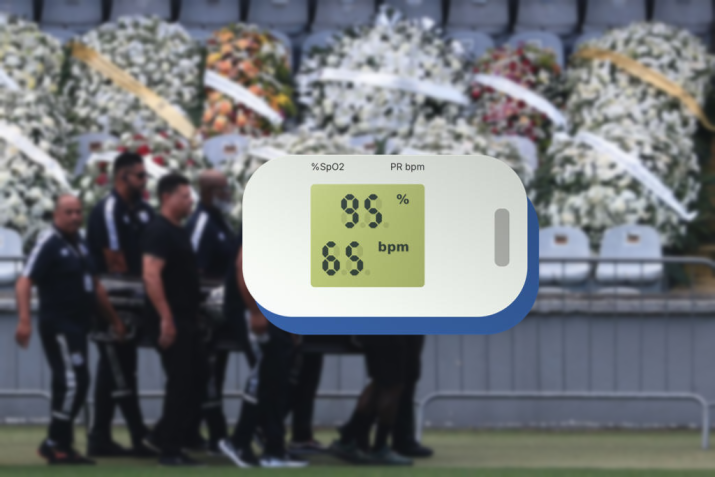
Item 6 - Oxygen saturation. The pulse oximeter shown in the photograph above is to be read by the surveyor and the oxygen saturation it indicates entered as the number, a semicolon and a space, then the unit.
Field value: 95; %
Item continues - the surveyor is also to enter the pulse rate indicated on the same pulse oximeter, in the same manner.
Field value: 65; bpm
